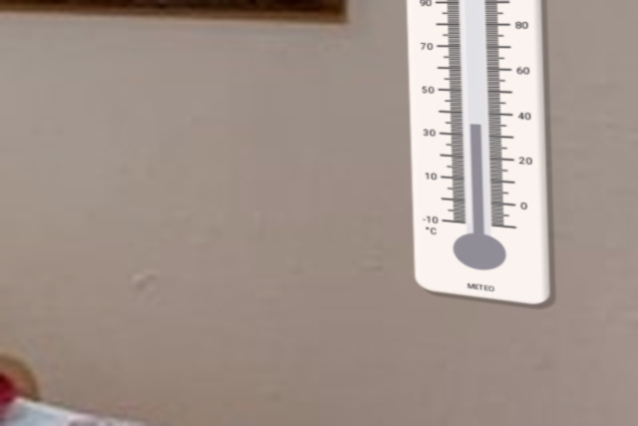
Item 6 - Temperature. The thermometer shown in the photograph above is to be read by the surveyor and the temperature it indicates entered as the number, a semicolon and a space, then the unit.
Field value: 35; °C
